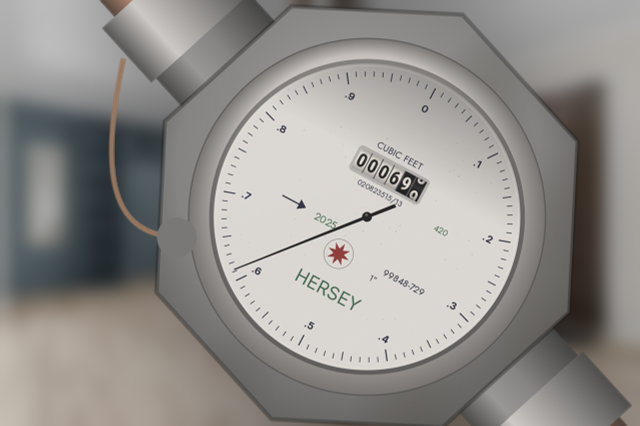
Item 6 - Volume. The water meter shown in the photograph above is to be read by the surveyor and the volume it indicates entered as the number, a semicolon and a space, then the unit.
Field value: 698.61; ft³
